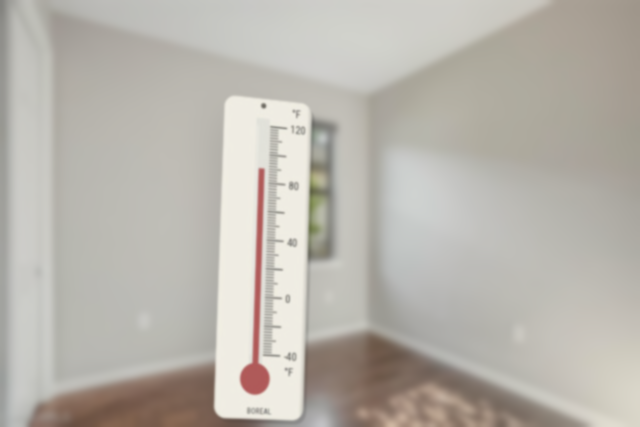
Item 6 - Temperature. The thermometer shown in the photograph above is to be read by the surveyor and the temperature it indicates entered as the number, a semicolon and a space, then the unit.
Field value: 90; °F
